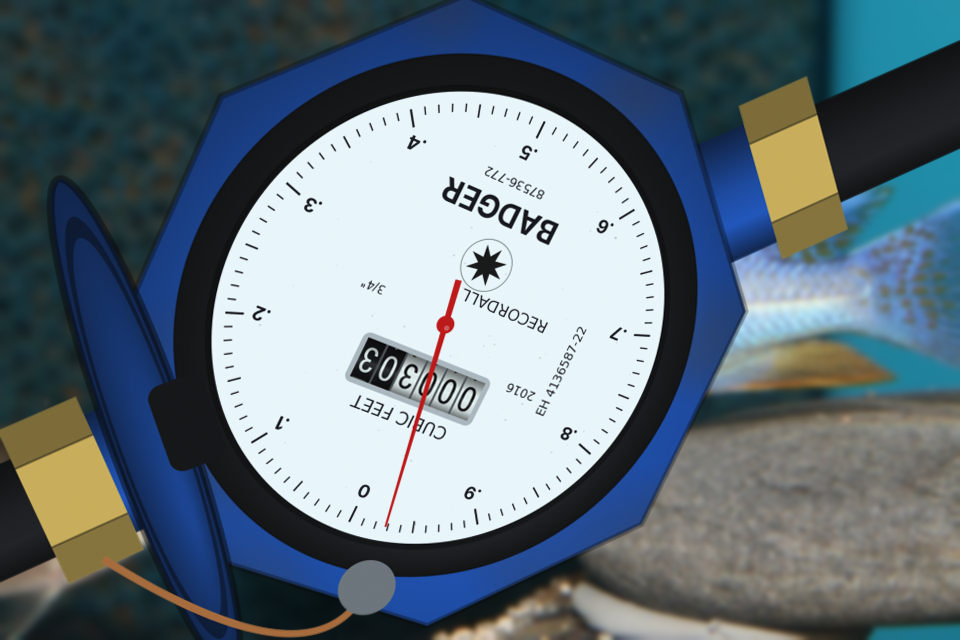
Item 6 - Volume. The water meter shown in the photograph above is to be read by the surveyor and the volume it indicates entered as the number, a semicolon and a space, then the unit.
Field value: 302.97; ft³
